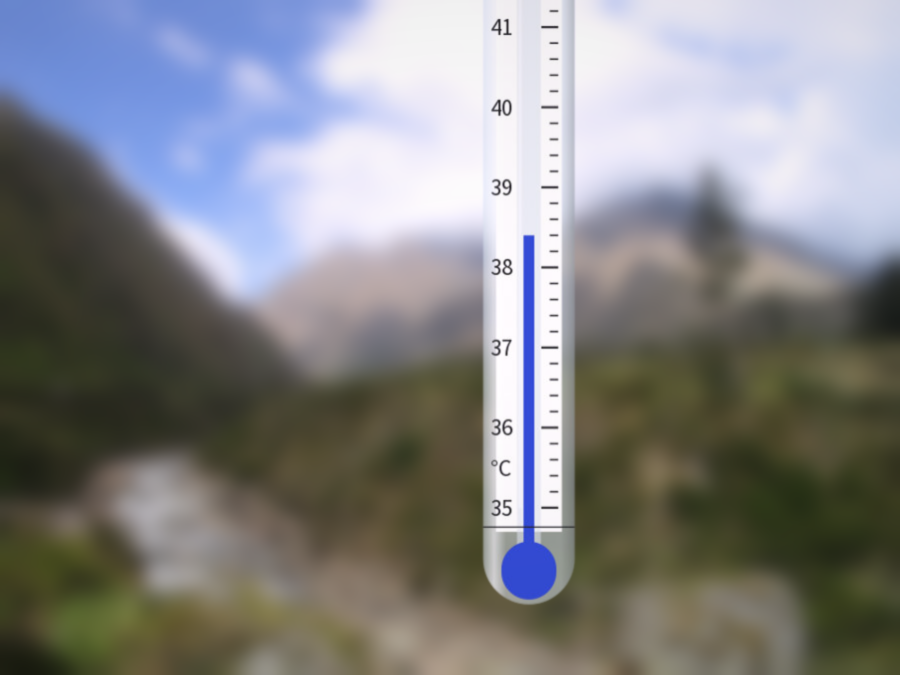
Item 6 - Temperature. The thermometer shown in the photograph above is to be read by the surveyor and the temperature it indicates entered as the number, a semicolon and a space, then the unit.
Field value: 38.4; °C
